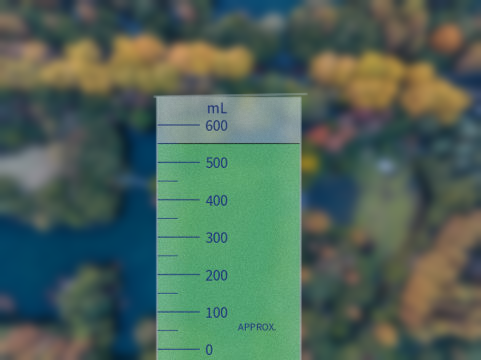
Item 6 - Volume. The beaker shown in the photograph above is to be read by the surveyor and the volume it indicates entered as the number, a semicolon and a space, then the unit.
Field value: 550; mL
